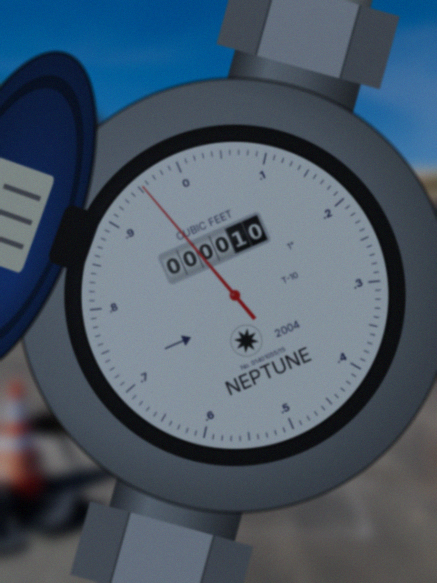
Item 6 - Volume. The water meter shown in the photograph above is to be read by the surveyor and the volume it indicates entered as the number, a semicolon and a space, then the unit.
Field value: 9.95; ft³
